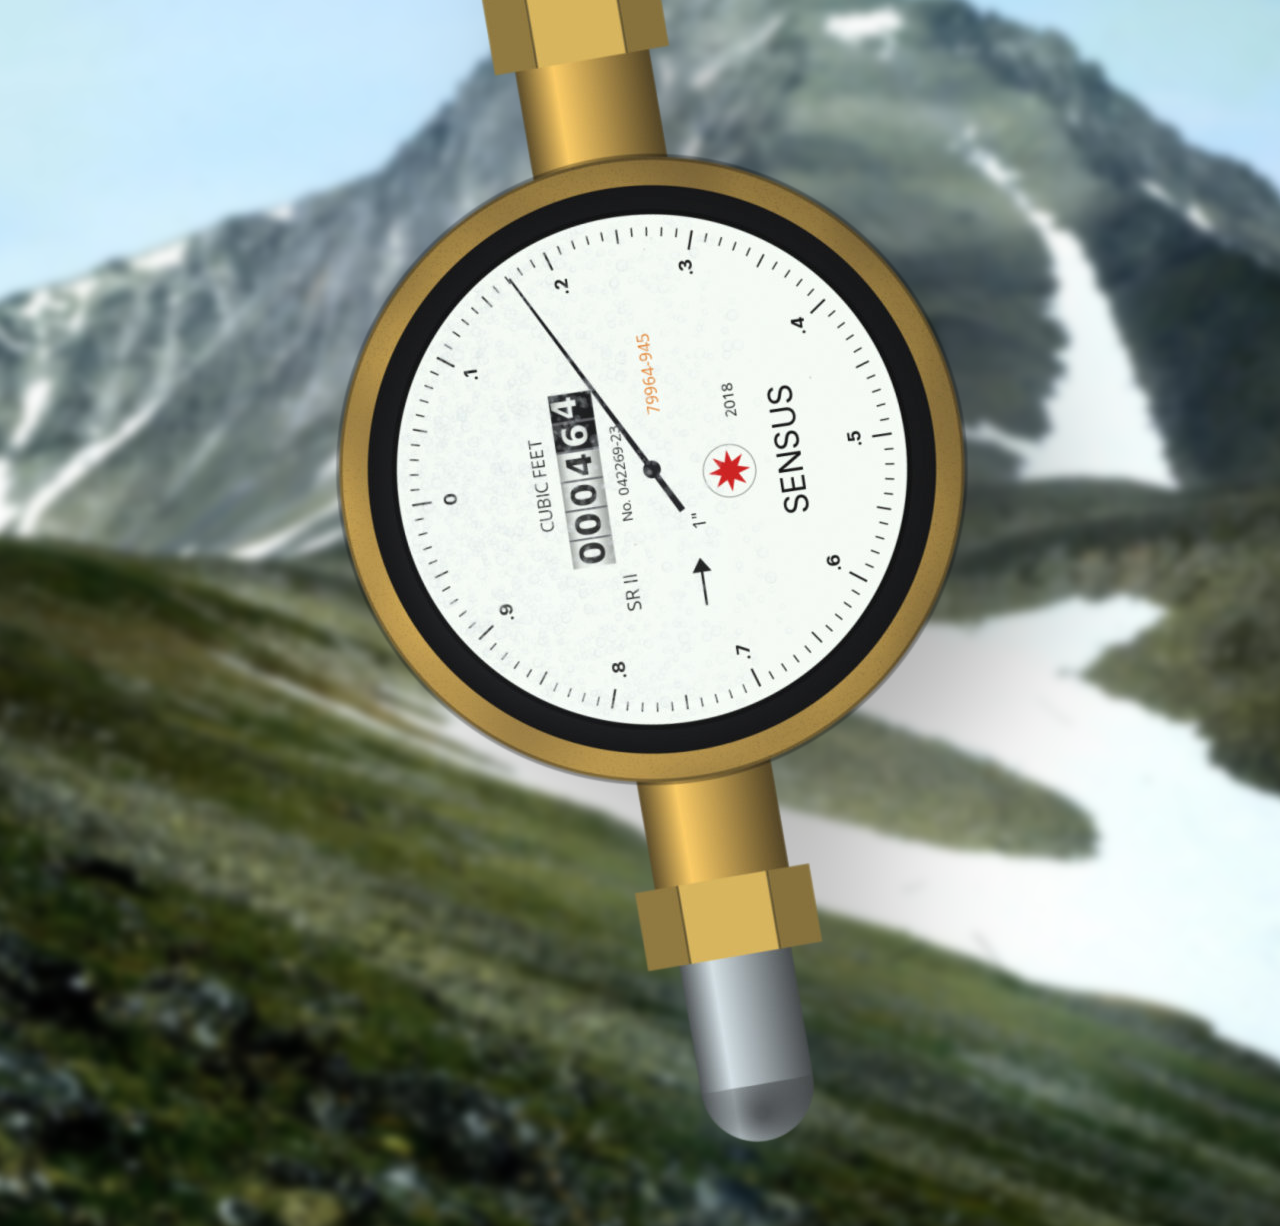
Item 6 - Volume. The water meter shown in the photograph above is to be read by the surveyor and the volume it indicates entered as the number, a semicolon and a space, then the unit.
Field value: 464.17; ft³
